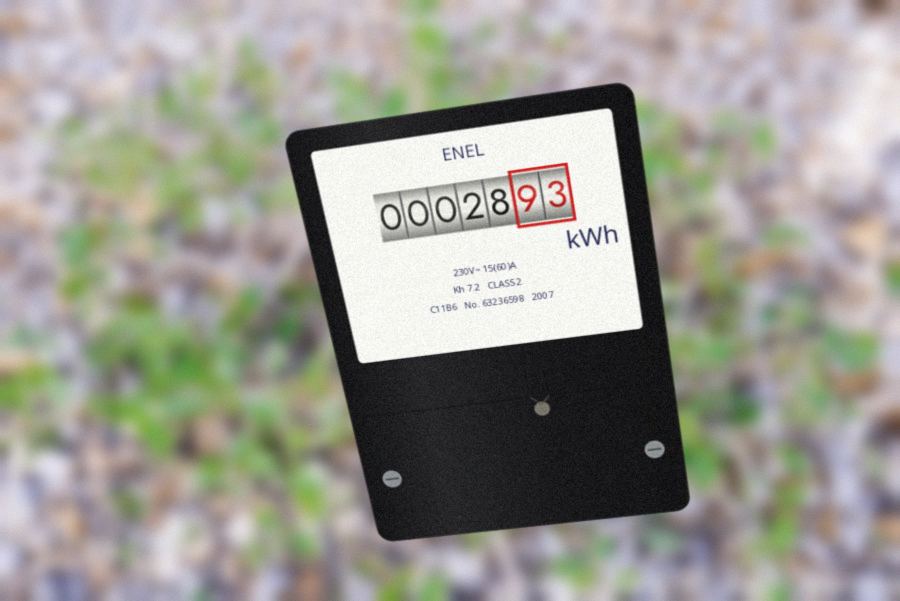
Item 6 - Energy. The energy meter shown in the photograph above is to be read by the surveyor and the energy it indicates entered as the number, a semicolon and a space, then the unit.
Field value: 28.93; kWh
